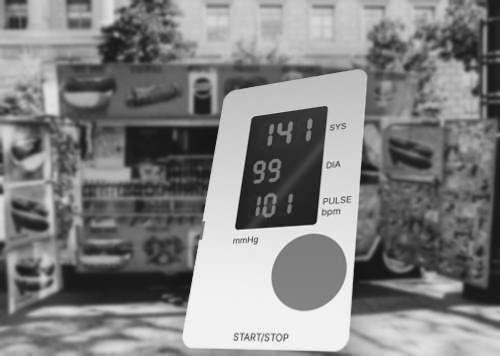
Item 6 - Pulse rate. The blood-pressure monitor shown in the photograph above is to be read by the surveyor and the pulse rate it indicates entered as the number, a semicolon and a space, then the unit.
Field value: 101; bpm
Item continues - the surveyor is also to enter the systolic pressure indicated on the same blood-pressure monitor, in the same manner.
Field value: 141; mmHg
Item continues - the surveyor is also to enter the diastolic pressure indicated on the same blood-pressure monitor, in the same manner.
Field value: 99; mmHg
